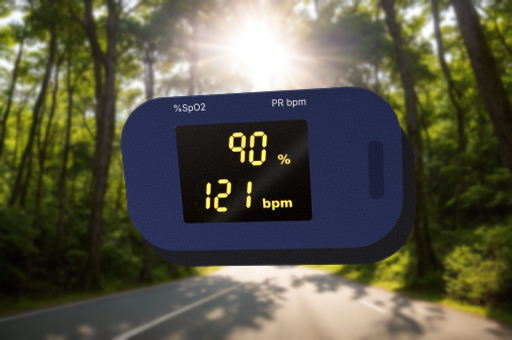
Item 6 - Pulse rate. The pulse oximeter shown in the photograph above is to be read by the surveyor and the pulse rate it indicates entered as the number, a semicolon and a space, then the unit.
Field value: 121; bpm
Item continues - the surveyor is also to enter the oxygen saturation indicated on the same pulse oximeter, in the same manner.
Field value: 90; %
